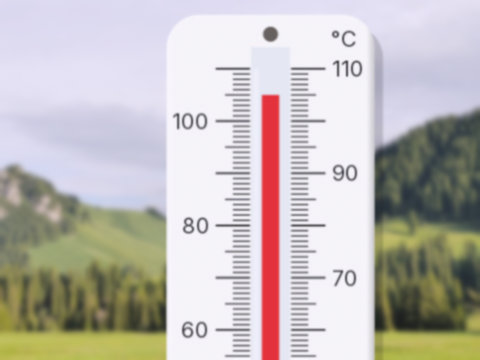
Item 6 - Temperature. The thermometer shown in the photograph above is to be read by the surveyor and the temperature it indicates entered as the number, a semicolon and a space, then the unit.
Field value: 105; °C
